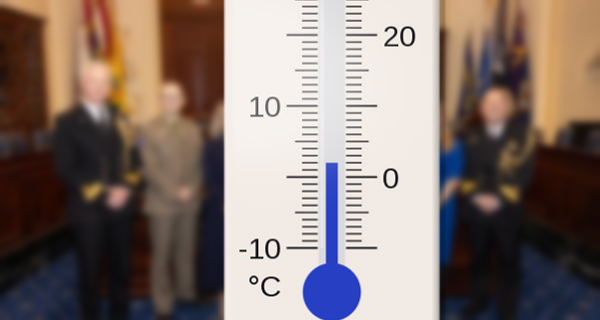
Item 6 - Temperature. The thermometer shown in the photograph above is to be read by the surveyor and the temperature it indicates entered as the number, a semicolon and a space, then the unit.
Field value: 2; °C
